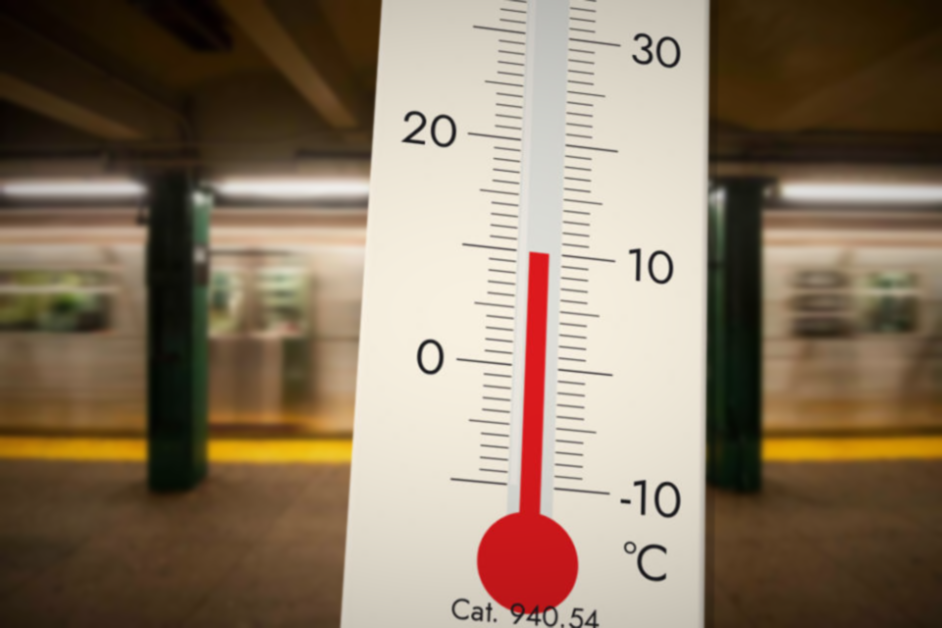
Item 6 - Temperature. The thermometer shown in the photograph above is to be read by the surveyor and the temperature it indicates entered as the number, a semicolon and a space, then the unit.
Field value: 10; °C
